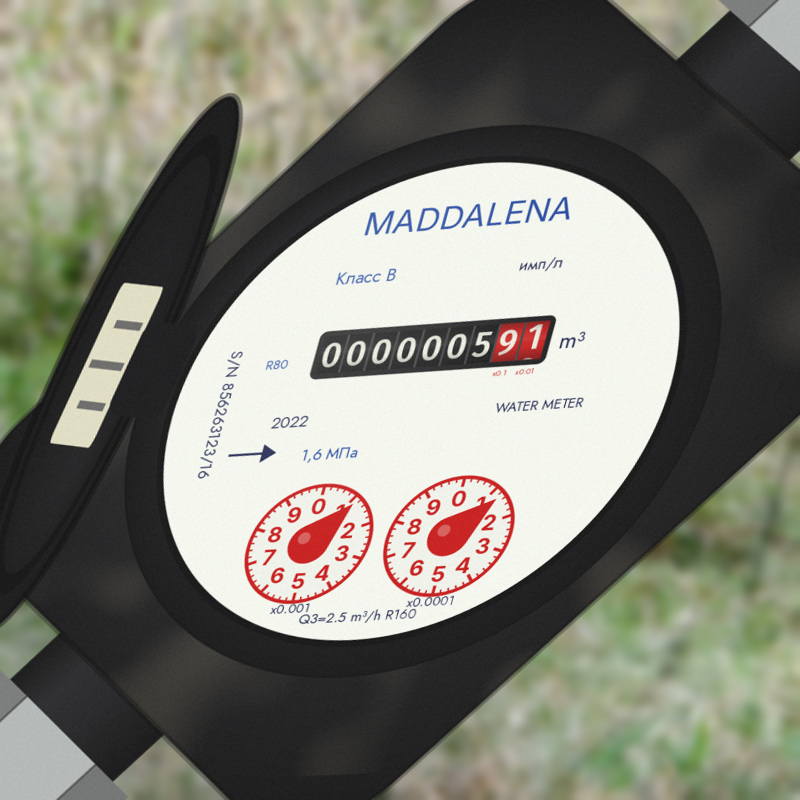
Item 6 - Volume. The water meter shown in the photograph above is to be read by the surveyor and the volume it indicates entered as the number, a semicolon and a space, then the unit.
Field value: 5.9111; m³
